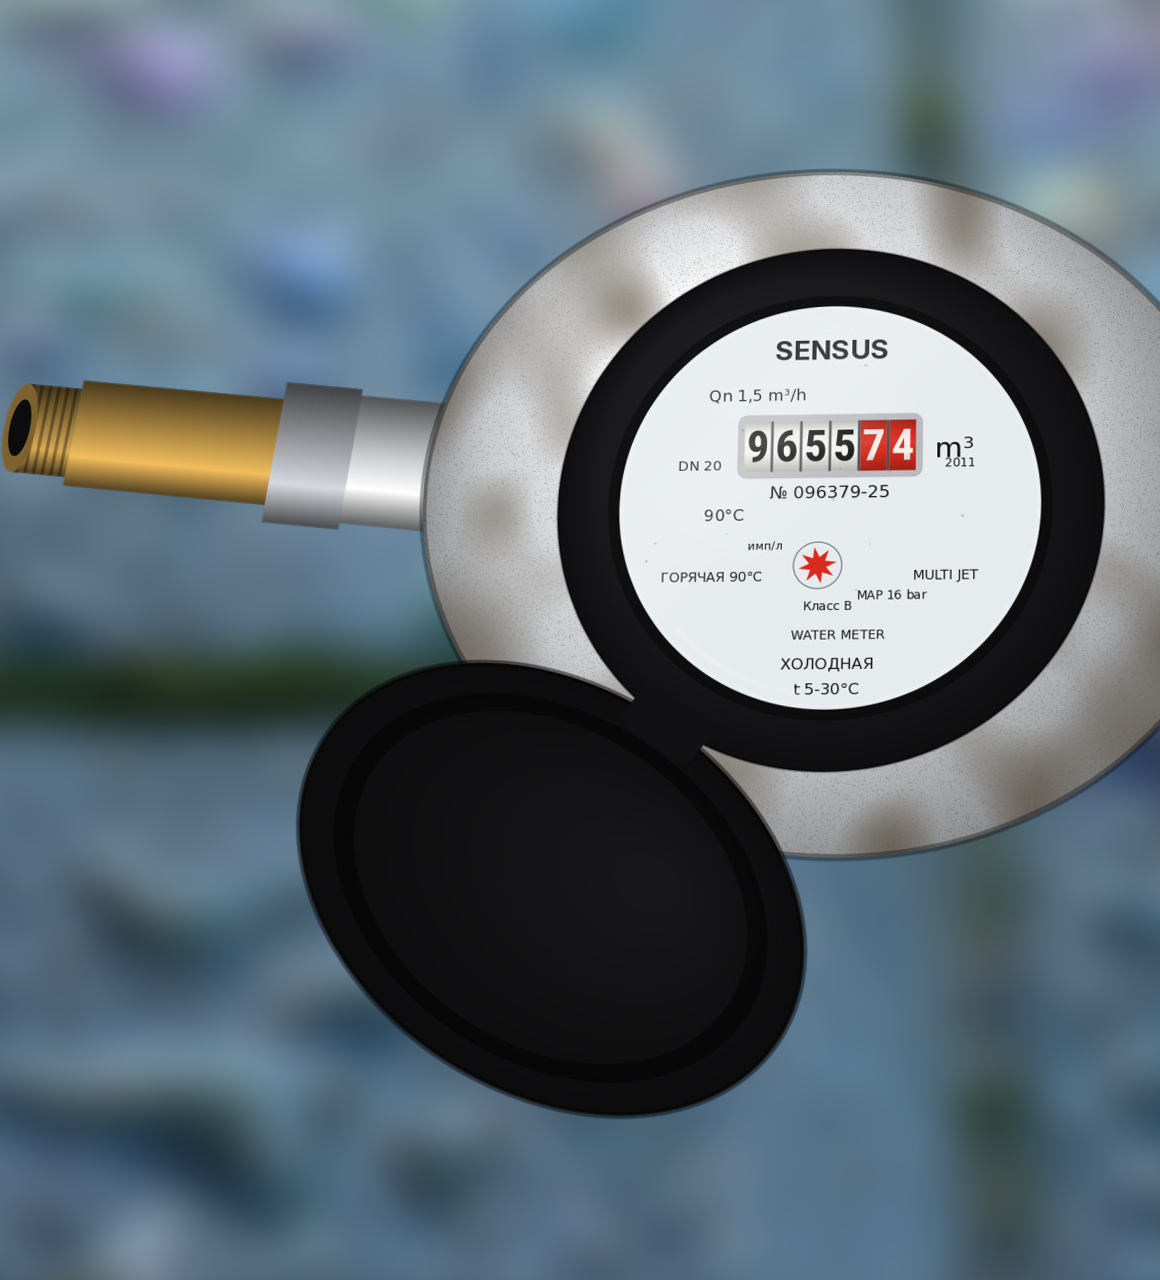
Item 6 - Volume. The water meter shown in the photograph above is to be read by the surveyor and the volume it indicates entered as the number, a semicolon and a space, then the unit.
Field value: 9655.74; m³
